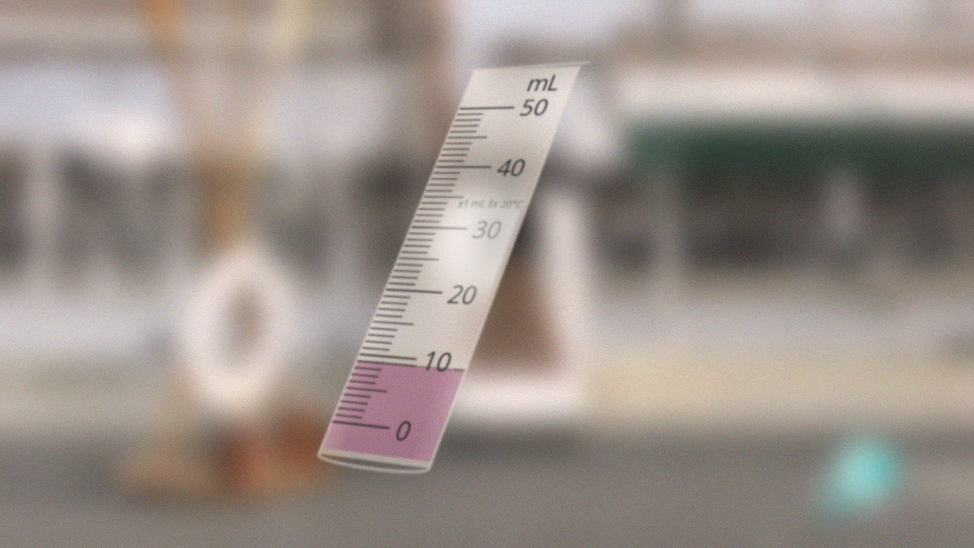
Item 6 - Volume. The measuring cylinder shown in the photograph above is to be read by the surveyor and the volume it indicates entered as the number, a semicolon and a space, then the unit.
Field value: 9; mL
